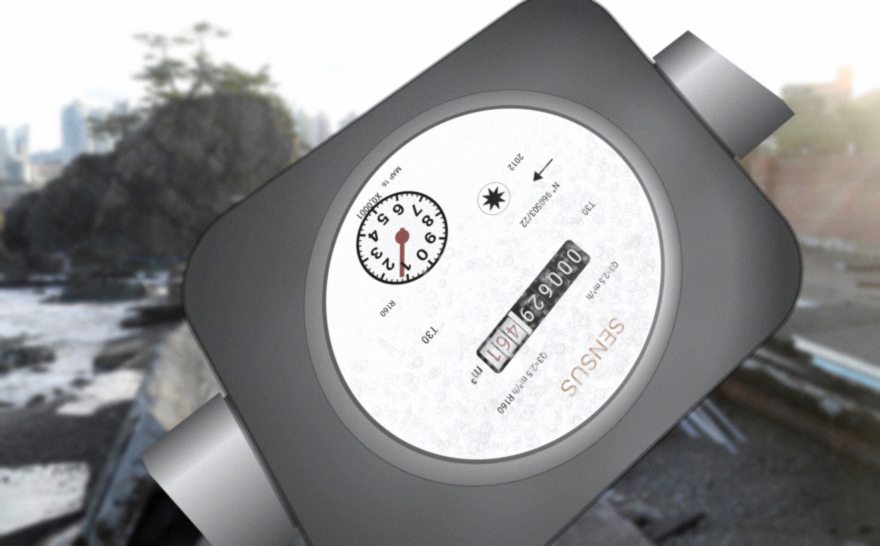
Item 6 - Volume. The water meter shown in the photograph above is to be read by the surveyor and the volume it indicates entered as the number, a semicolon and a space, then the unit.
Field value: 629.4611; m³
